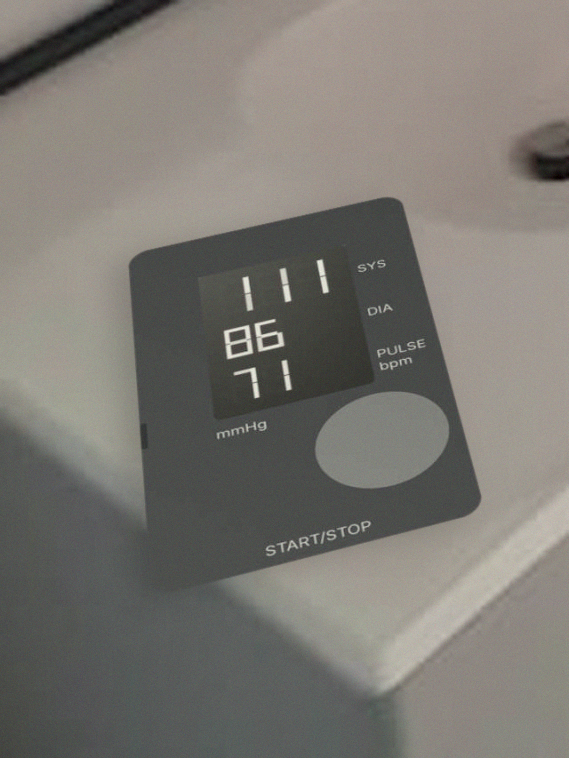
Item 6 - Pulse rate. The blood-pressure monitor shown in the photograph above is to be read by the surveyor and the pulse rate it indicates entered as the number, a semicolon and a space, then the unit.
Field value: 71; bpm
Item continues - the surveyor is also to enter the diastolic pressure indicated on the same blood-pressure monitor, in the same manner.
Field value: 86; mmHg
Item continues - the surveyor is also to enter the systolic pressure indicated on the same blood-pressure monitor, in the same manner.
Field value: 111; mmHg
